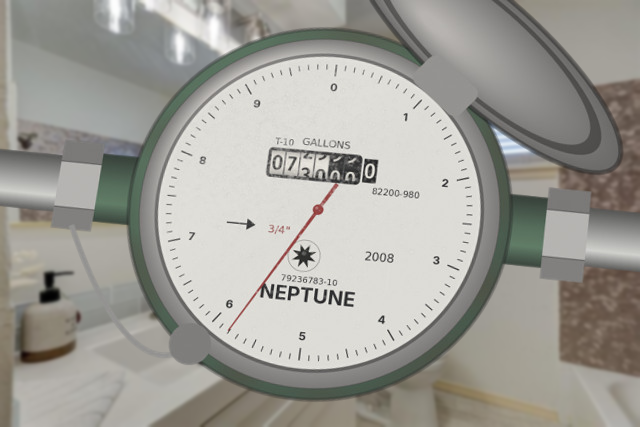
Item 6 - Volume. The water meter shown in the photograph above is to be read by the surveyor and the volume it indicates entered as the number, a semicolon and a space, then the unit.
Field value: 729995.8; gal
